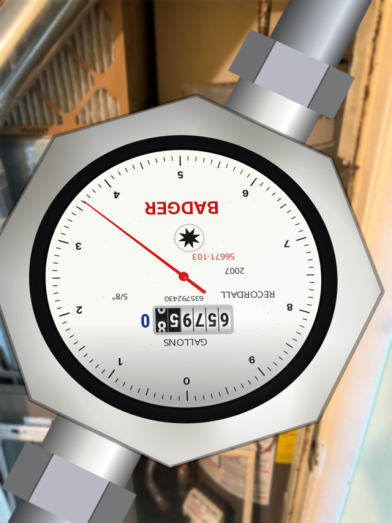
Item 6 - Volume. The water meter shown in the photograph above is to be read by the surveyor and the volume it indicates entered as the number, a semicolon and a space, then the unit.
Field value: 6579583.6; gal
